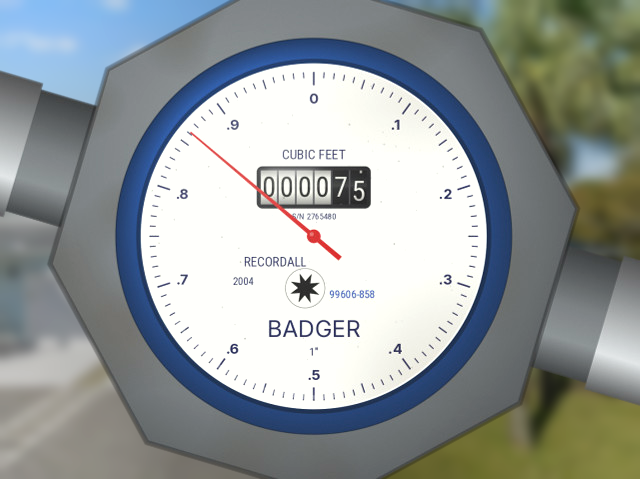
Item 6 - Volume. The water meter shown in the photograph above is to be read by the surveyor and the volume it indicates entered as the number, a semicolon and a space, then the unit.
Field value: 74.86; ft³
